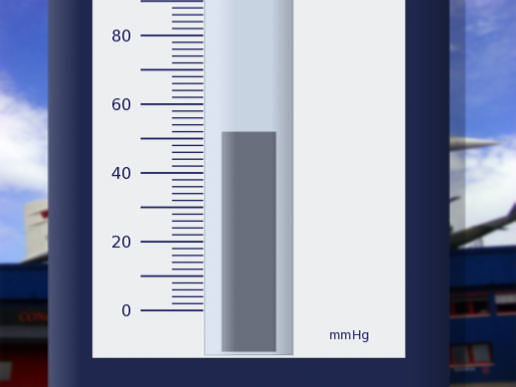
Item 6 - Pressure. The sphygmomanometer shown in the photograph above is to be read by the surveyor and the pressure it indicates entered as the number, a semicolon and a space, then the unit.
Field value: 52; mmHg
